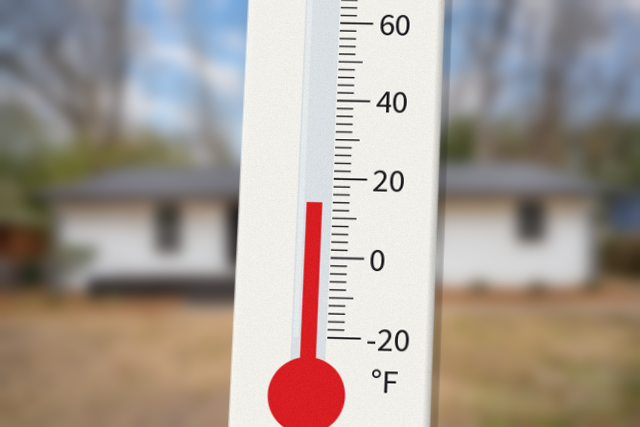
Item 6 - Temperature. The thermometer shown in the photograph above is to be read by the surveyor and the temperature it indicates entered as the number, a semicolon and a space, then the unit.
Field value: 14; °F
